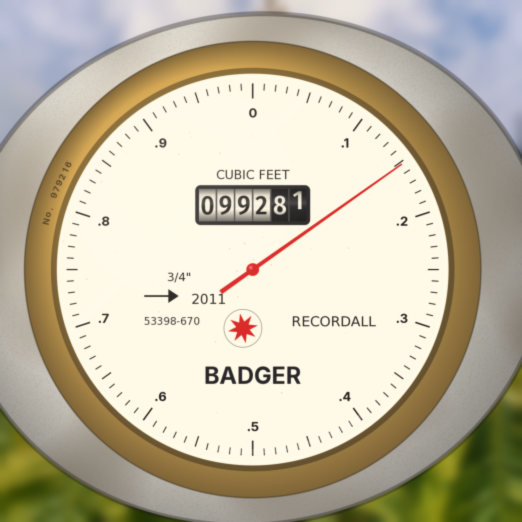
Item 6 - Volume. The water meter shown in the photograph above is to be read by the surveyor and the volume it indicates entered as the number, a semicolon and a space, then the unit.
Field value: 99281.15; ft³
